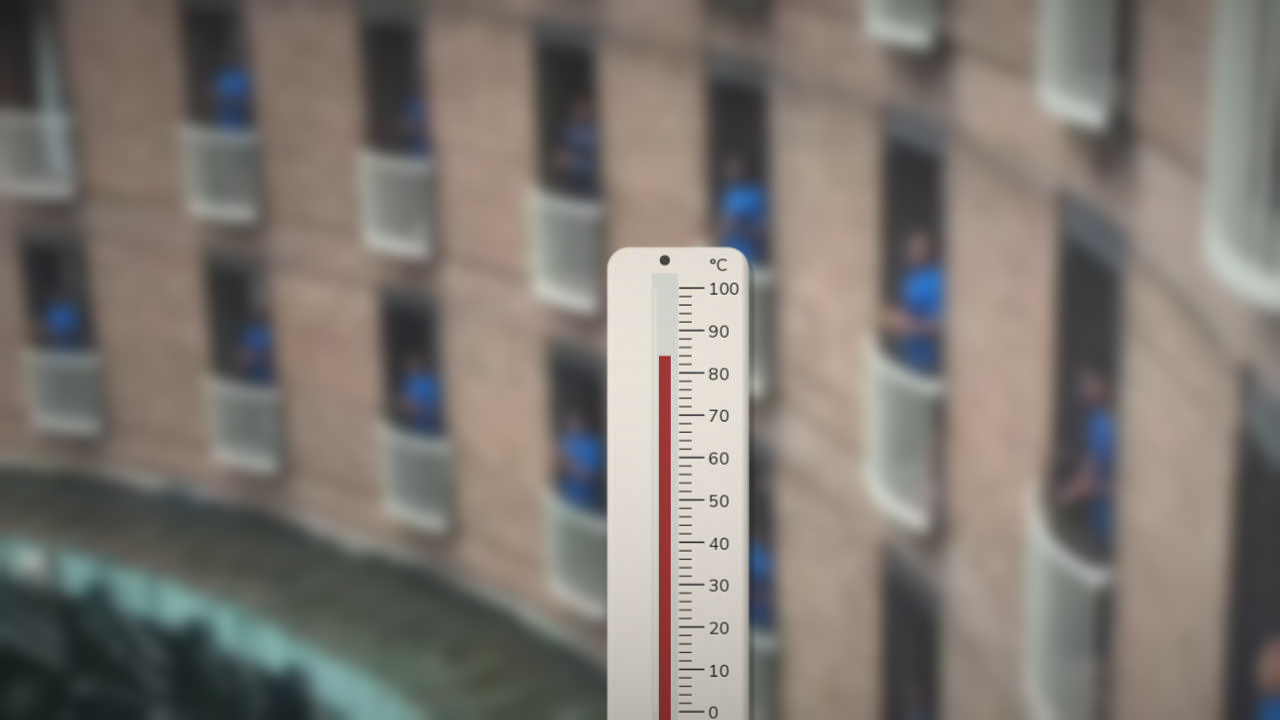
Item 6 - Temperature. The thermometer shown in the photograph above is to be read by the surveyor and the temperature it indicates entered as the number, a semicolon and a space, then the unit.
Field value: 84; °C
